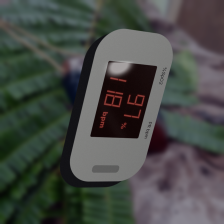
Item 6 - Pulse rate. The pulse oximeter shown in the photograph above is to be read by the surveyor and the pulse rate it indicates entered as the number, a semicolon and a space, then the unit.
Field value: 118; bpm
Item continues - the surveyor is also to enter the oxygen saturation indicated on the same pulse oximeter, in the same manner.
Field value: 97; %
